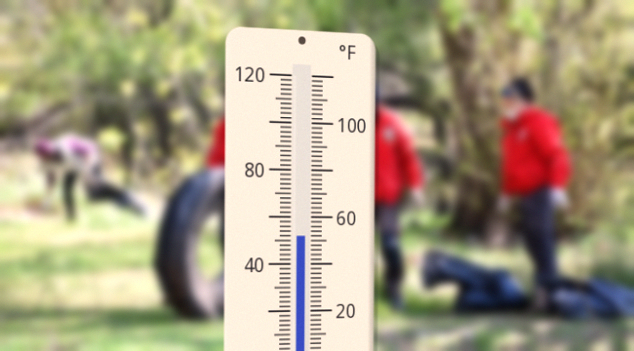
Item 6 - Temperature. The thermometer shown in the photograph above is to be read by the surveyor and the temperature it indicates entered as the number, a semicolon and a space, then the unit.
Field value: 52; °F
